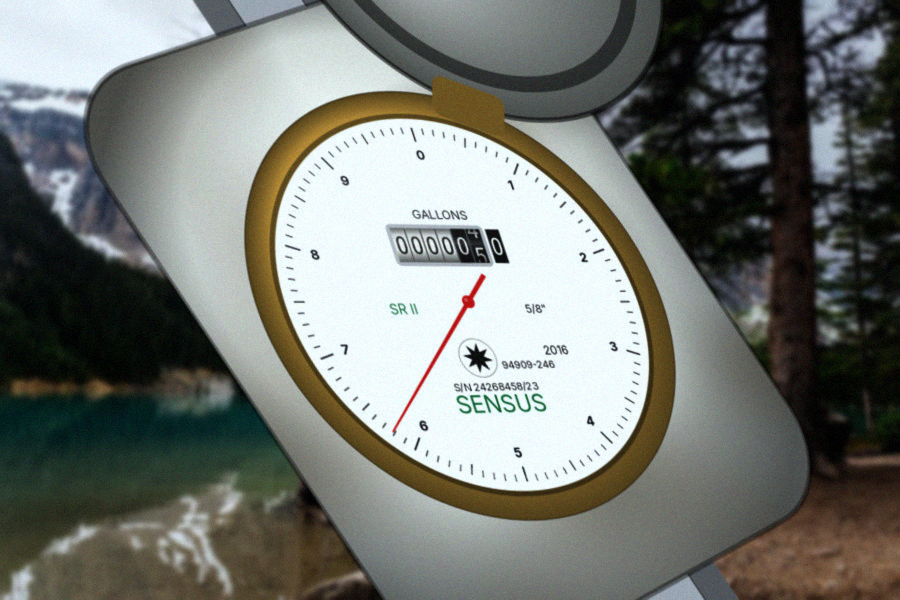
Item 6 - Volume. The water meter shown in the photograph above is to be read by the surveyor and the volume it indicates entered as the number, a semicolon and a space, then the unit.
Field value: 46.2; gal
